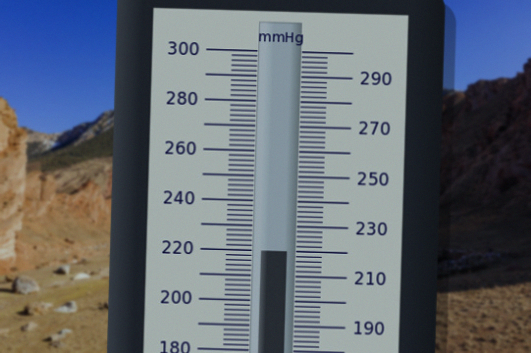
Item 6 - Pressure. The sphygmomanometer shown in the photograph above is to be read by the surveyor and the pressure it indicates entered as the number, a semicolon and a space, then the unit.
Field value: 220; mmHg
